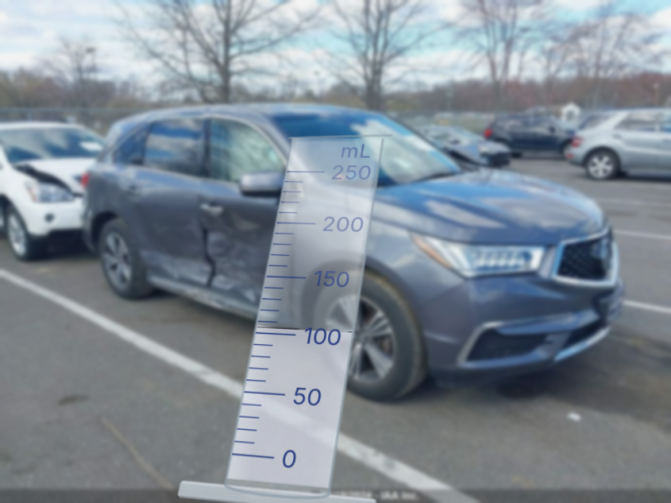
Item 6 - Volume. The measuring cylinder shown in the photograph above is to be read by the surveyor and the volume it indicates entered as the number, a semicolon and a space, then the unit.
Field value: 105; mL
